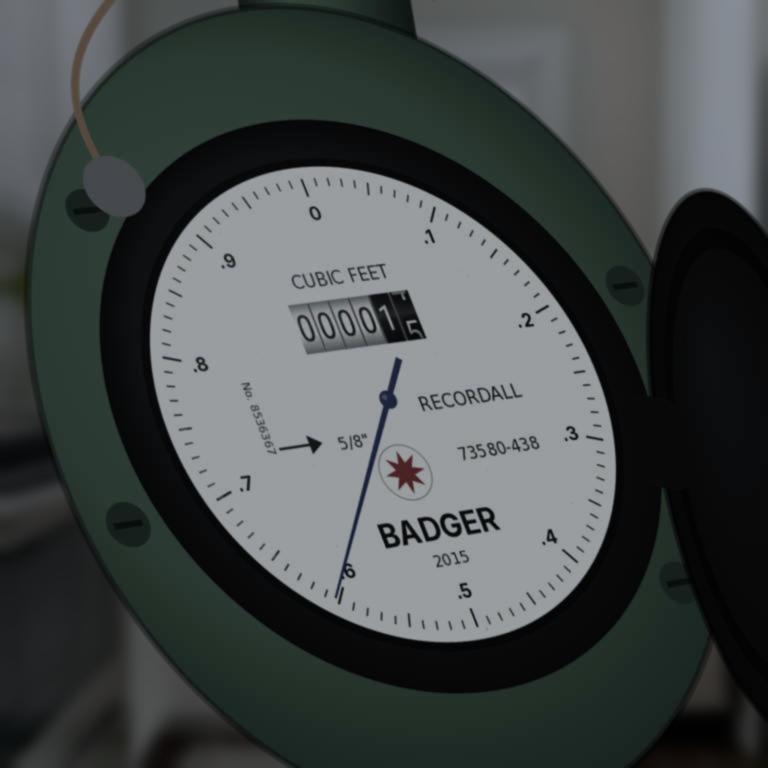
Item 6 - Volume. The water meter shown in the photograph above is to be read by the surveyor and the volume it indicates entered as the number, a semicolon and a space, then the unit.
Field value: 14.60; ft³
